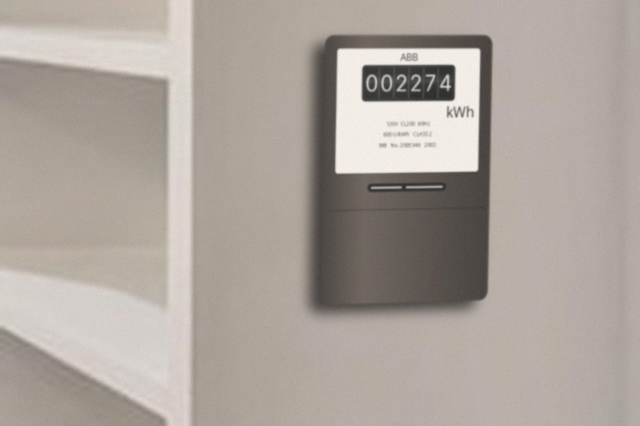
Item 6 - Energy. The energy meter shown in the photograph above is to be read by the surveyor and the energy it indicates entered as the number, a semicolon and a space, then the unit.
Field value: 2274; kWh
